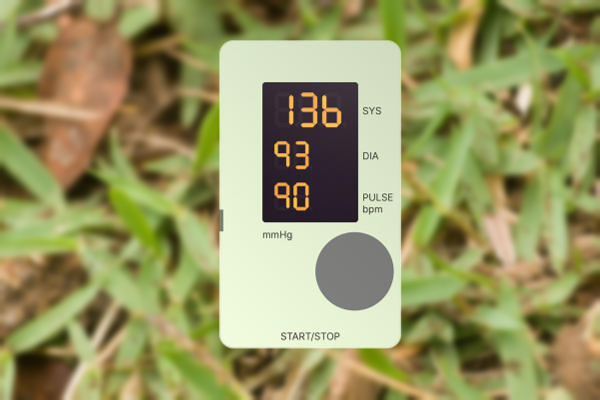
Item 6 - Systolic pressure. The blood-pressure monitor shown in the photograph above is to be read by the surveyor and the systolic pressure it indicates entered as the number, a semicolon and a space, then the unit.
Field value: 136; mmHg
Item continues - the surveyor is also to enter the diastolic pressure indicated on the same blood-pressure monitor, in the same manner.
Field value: 93; mmHg
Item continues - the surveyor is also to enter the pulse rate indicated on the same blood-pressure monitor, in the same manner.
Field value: 90; bpm
